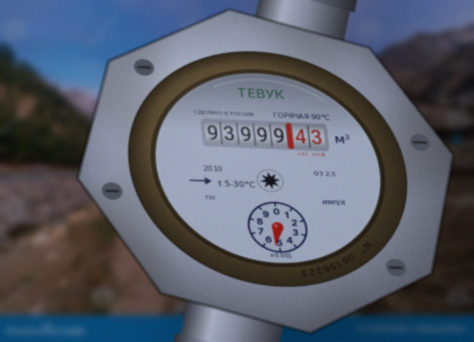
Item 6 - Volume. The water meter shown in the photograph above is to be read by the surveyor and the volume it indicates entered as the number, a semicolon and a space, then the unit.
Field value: 93999.435; m³
